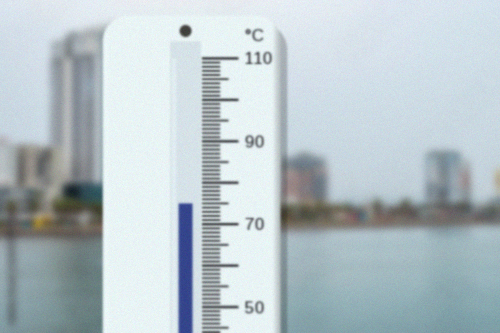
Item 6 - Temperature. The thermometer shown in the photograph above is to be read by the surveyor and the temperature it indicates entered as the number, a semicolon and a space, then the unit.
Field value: 75; °C
